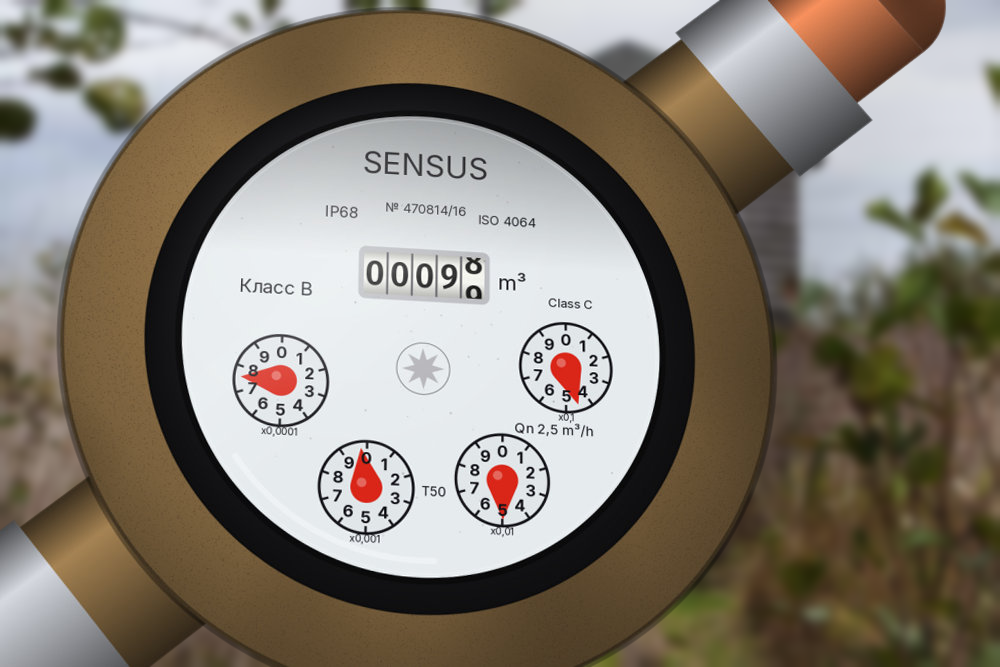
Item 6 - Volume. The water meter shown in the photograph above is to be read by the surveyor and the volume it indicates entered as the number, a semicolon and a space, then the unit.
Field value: 98.4497; m³
